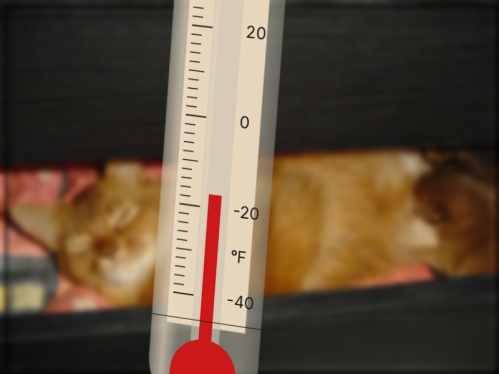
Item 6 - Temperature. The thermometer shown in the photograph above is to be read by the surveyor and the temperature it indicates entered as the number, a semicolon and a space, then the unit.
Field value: -17; °F
